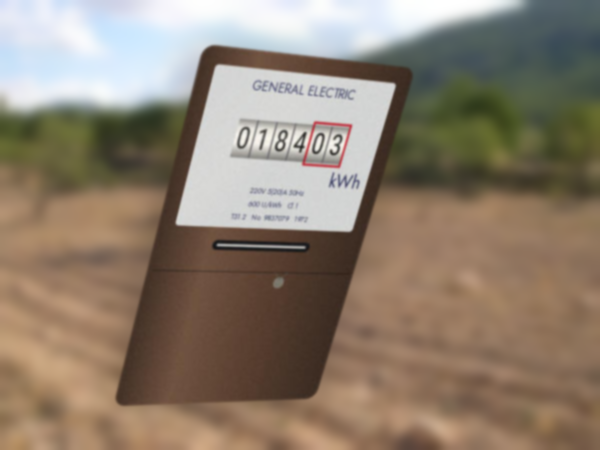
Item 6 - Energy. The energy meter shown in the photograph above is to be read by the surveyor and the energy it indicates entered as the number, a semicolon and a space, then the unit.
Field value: 184.03; kWh
